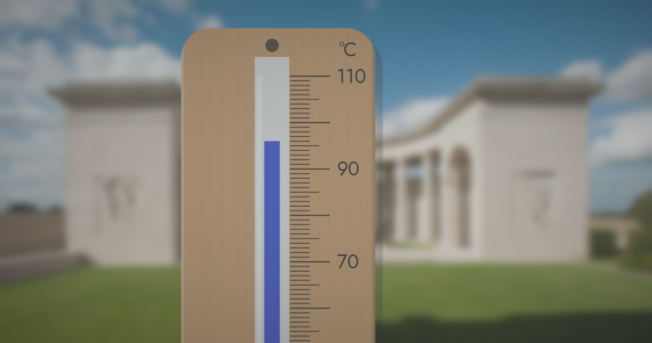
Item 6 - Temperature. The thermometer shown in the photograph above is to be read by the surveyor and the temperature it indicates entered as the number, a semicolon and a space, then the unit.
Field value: 96; °C
